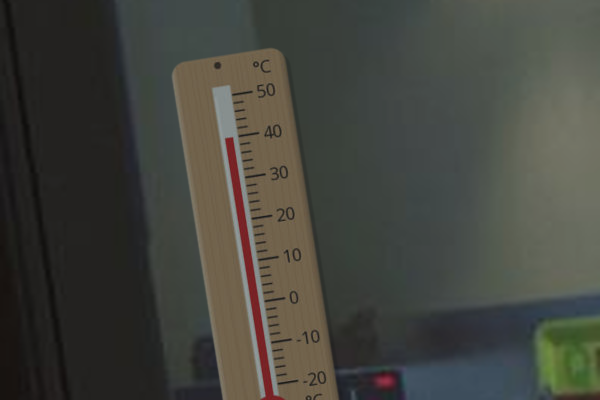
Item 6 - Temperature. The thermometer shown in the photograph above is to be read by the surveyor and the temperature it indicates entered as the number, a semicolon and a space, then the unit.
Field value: 40; °C
